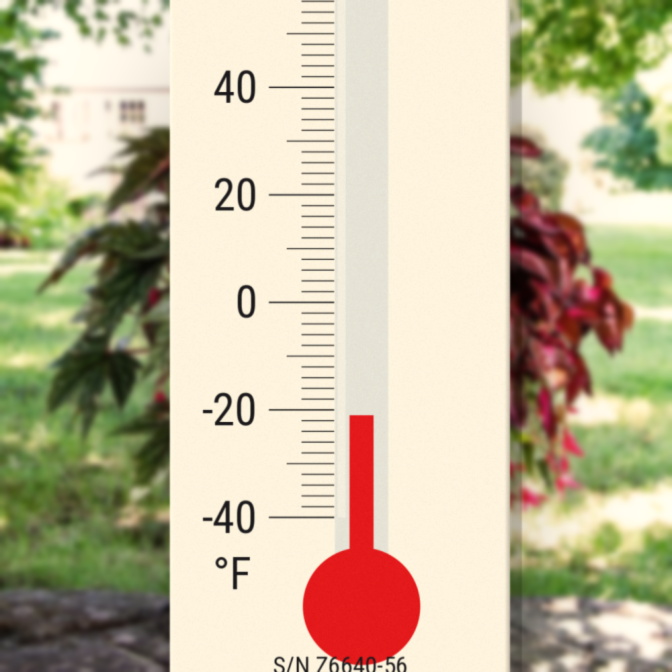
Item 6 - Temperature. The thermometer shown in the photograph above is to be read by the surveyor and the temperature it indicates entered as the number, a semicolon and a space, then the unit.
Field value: -21; °F
